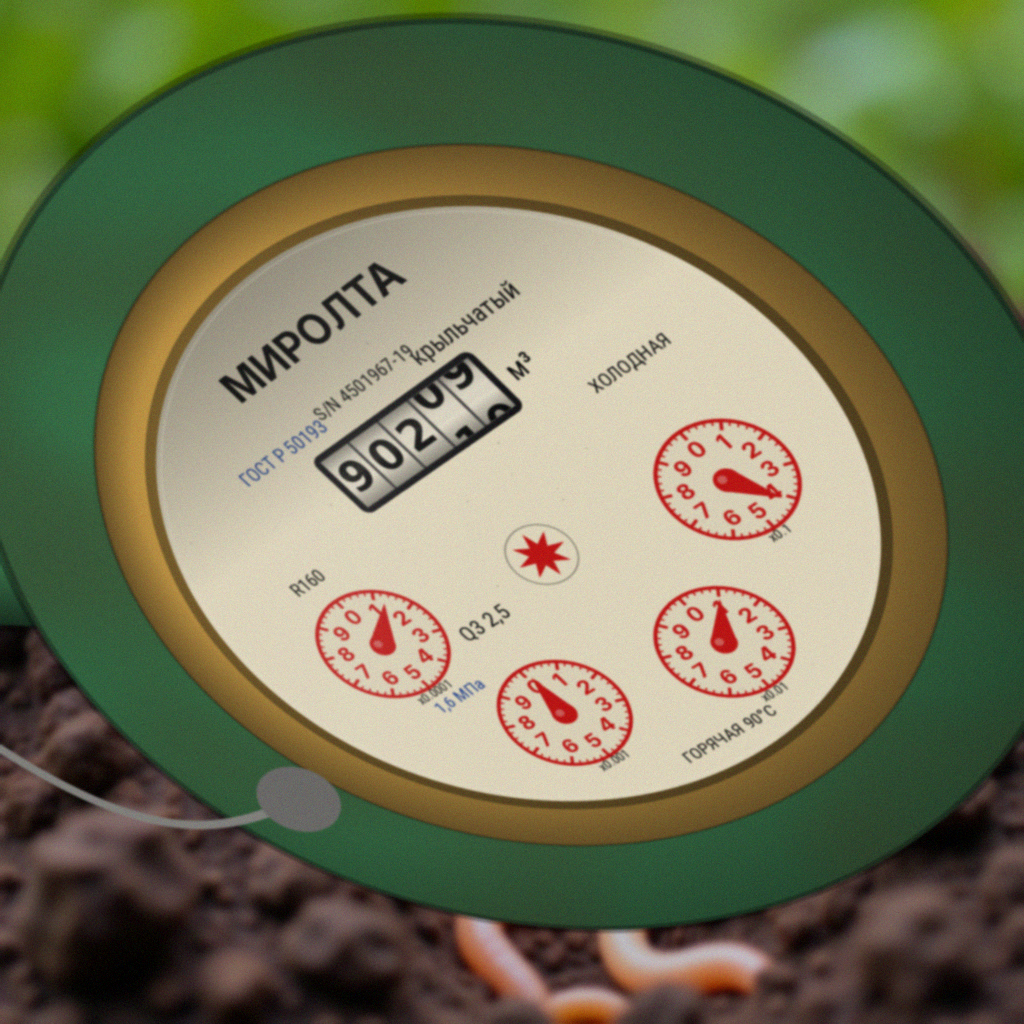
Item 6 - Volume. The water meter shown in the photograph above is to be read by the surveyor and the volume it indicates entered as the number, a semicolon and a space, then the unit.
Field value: 90209.4101; m³
